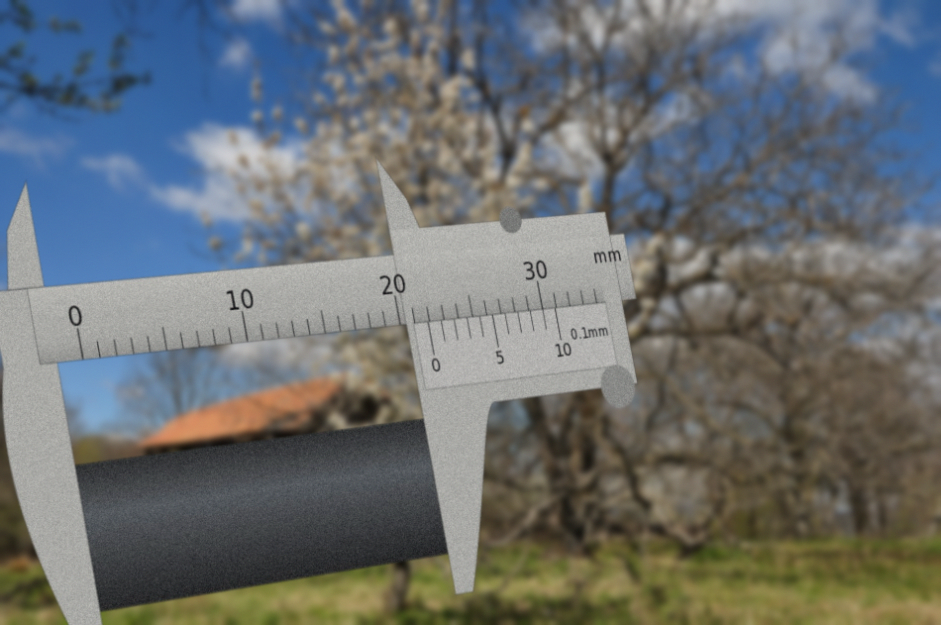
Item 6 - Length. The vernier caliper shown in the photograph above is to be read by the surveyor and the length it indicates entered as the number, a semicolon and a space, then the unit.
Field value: 21.9; mm
